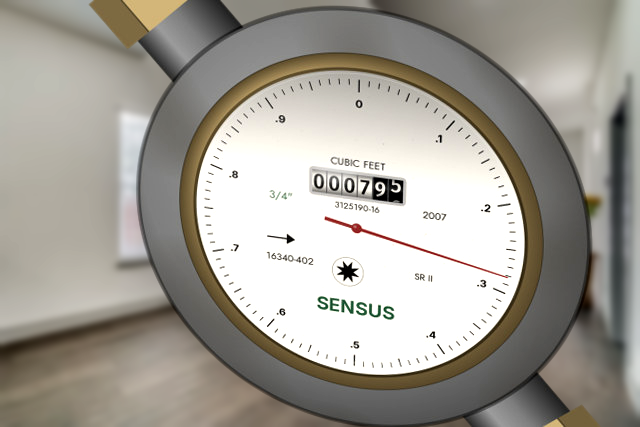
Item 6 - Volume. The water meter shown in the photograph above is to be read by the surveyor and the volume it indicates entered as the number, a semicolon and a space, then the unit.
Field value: 795.28; ft³
